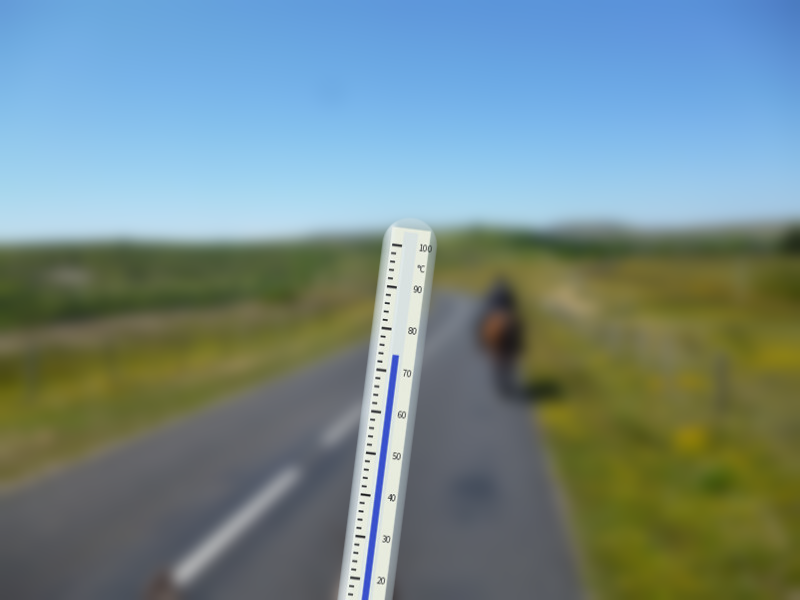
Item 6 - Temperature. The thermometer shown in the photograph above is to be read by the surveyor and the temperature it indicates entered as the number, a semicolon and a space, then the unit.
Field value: 74; °C
